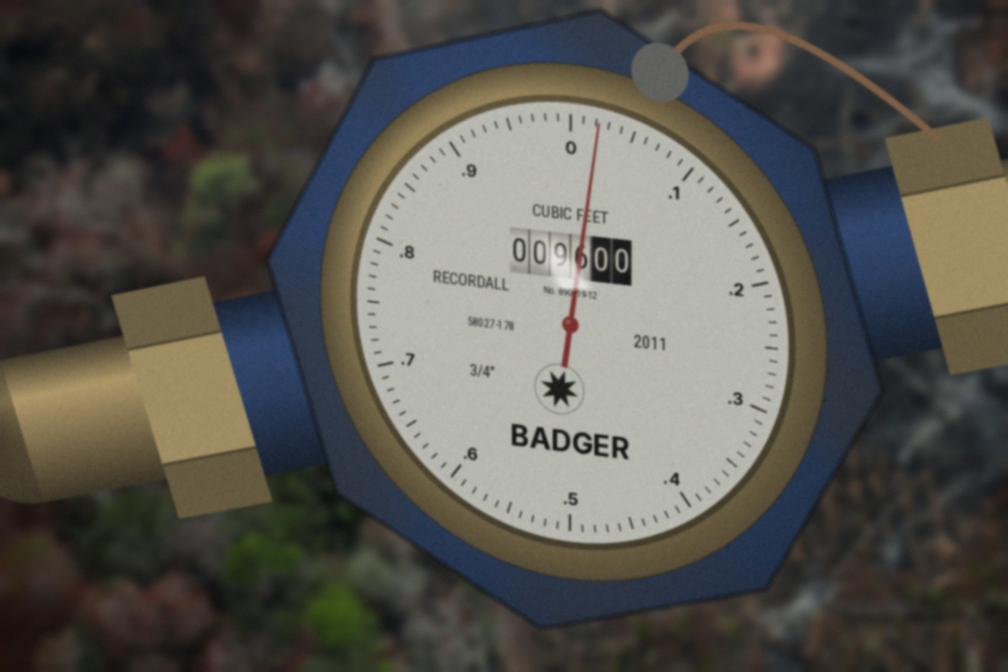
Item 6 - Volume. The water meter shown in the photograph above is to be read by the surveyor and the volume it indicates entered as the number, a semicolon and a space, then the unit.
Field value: 9600.02; ft³
